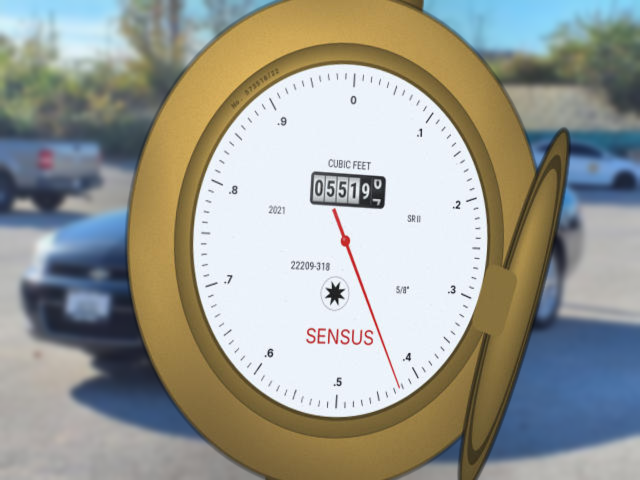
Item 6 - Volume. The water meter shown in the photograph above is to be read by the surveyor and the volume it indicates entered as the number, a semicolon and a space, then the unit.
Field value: 55196.42; ft³
